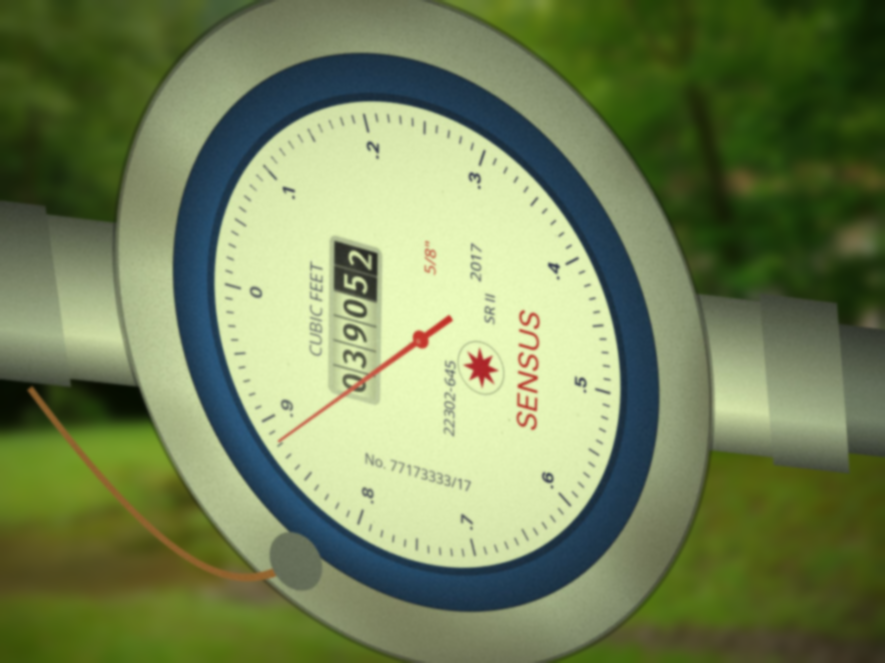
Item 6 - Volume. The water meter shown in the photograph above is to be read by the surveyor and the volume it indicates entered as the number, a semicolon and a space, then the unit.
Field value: 39051.88; ft³
